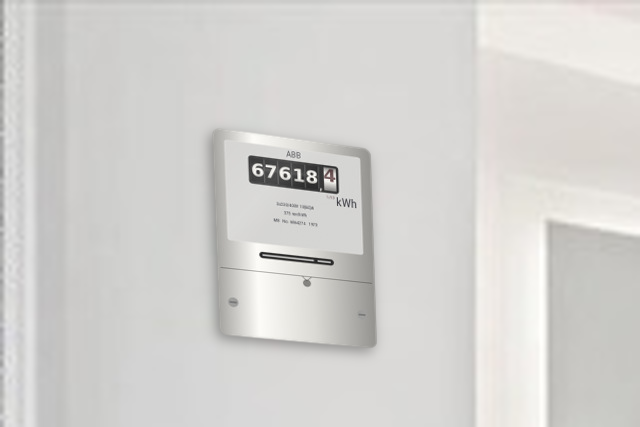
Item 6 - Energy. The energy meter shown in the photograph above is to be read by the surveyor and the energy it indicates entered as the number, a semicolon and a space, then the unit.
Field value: 67618.4; kWh
